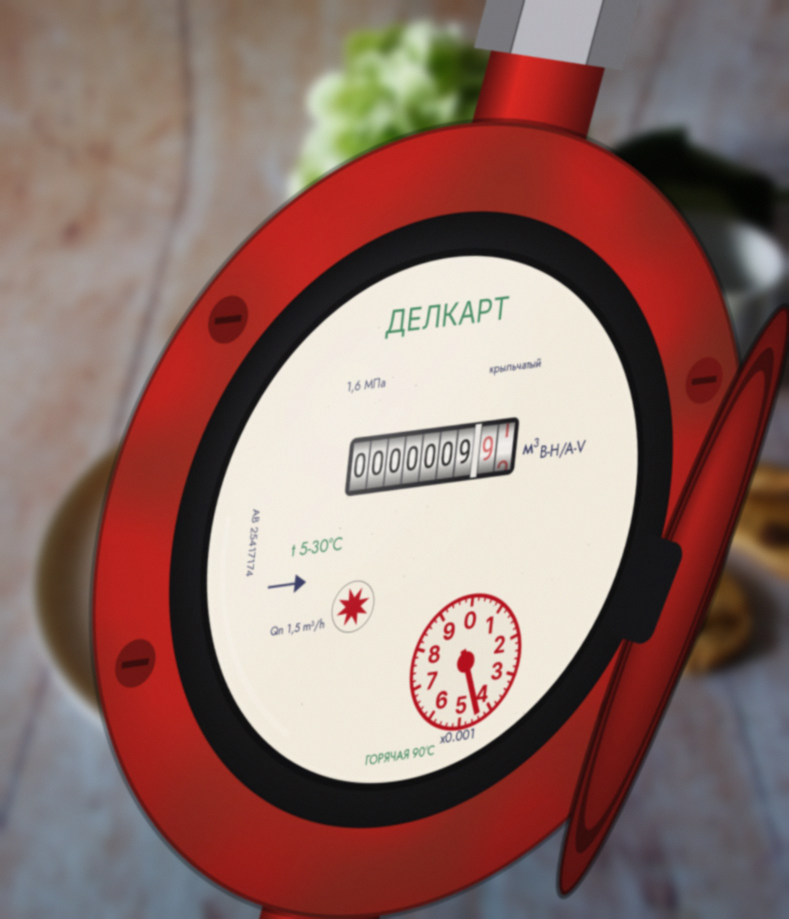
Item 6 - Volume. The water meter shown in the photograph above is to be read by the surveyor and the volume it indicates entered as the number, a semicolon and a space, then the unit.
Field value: 9.914; m³
